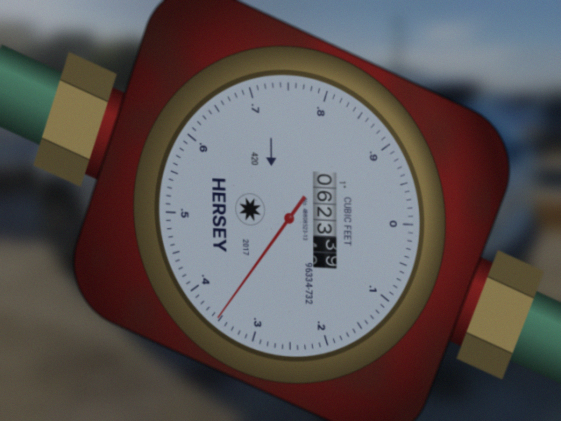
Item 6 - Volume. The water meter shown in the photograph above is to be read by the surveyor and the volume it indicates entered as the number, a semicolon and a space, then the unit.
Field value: 62339.35; ft³
